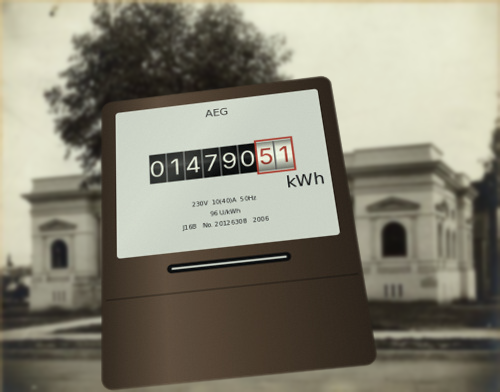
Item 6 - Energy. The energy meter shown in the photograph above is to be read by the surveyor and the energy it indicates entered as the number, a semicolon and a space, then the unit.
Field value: 14790.51; kWh
